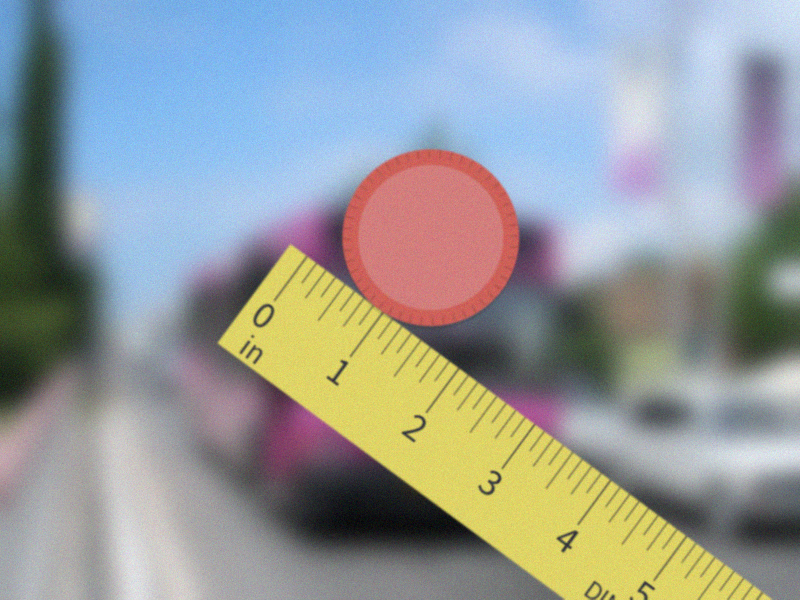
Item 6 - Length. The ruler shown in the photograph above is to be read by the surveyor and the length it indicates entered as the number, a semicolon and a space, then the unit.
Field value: 1.875; in
